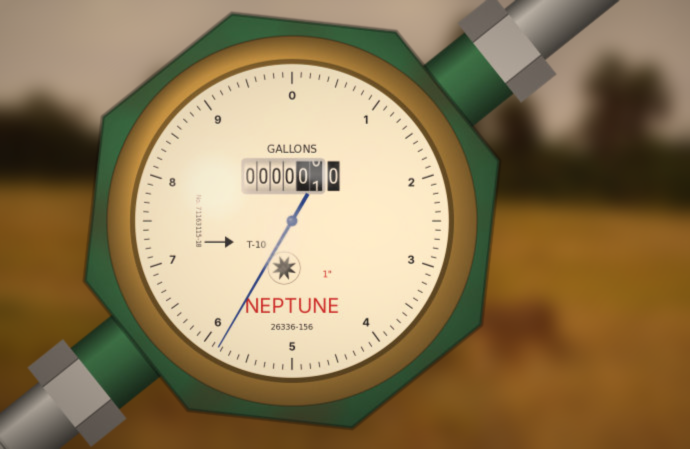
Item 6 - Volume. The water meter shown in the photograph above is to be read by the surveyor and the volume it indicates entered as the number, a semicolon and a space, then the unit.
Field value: 5.8; gal
